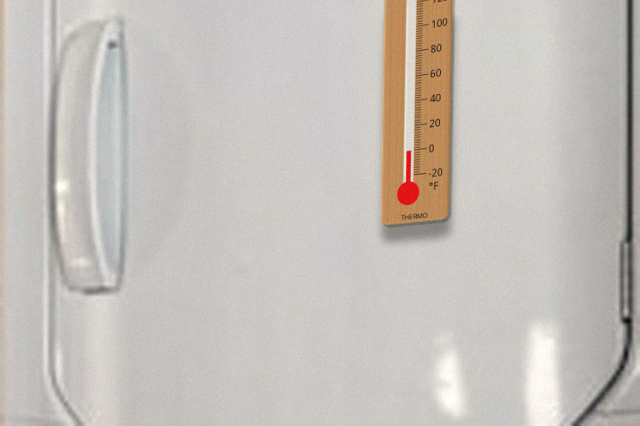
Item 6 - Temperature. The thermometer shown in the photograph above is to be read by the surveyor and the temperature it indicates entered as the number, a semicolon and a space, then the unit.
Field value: 0; °F
